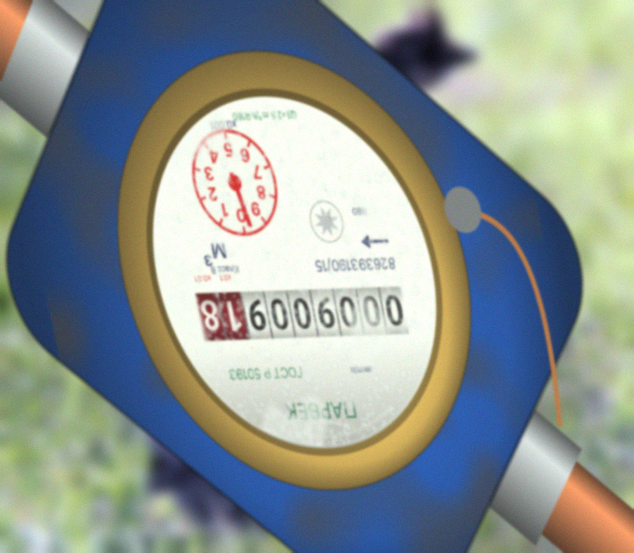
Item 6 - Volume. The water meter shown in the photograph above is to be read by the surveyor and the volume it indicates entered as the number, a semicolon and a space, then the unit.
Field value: 9009.179; m³
